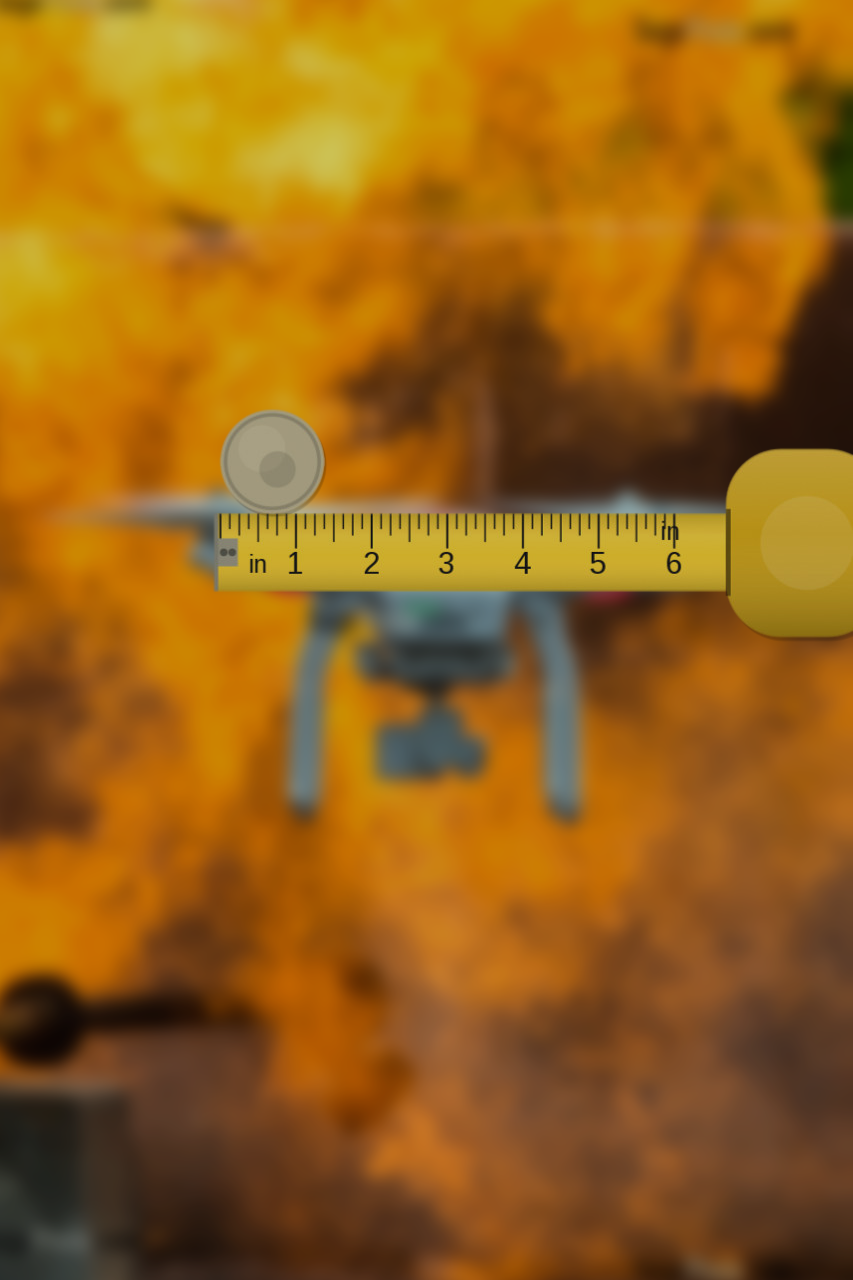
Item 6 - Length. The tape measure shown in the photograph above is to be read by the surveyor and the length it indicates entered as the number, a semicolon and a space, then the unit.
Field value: 1.375; in
